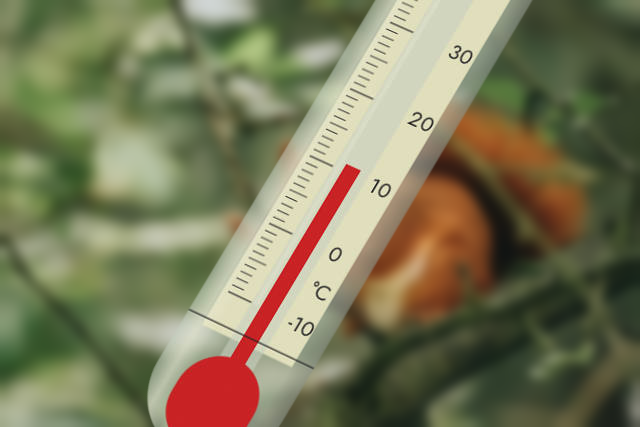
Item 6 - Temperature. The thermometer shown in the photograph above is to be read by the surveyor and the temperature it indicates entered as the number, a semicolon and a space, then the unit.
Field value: 11; °C
